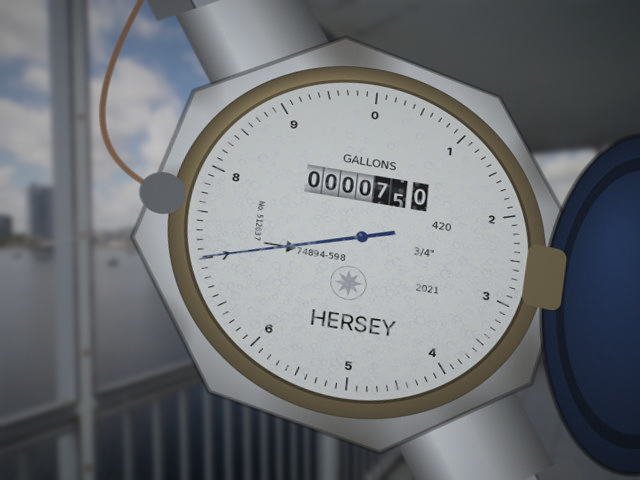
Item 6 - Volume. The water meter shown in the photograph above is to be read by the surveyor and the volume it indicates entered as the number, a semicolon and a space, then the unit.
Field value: 747.0; gal
